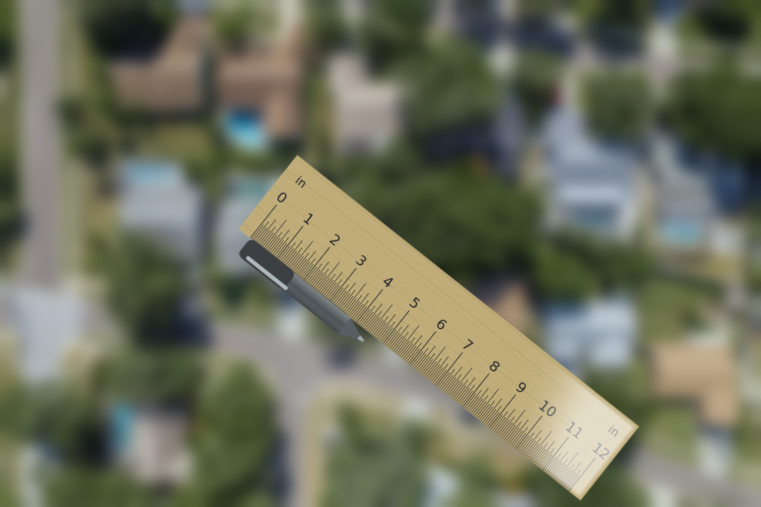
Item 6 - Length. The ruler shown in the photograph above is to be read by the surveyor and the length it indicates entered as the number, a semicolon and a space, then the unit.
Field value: 4.5; in
